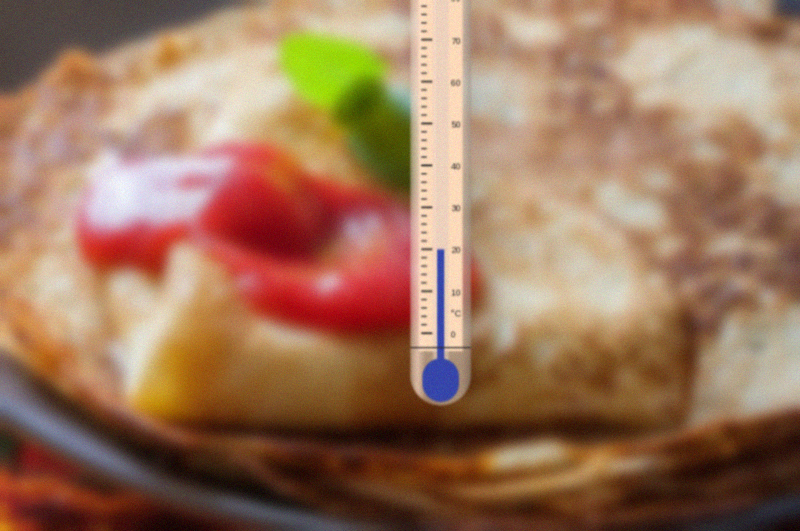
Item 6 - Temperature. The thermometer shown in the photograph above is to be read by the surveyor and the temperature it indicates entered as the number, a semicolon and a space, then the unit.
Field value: 20; °C
